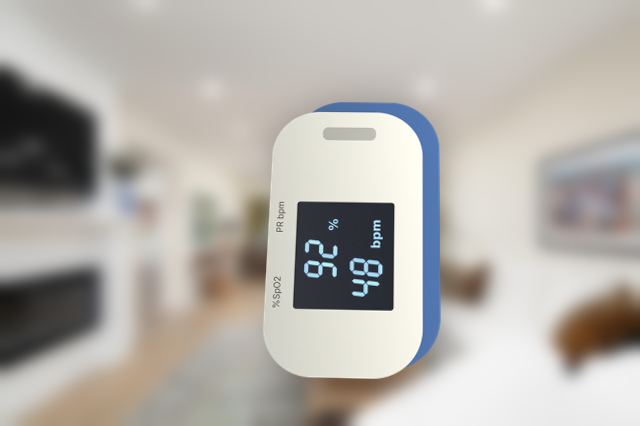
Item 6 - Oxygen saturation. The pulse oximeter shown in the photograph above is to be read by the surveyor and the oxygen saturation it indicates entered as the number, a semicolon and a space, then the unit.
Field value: 92; %
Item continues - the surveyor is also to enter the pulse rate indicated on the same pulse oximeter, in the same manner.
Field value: 48; bpm
